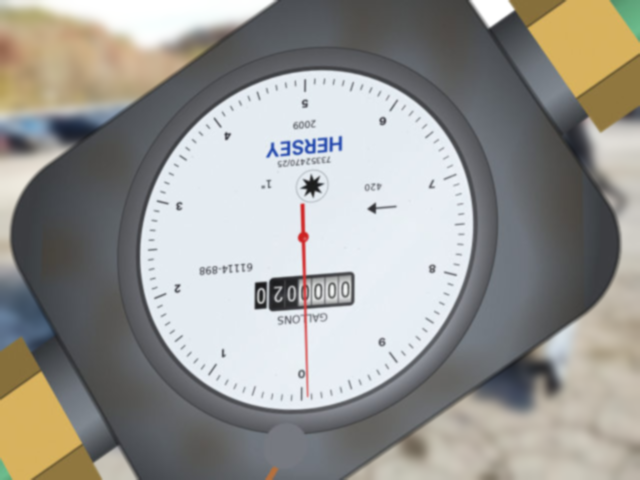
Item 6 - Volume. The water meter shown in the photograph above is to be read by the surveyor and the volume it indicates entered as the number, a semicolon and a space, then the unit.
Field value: 19.9; gal
